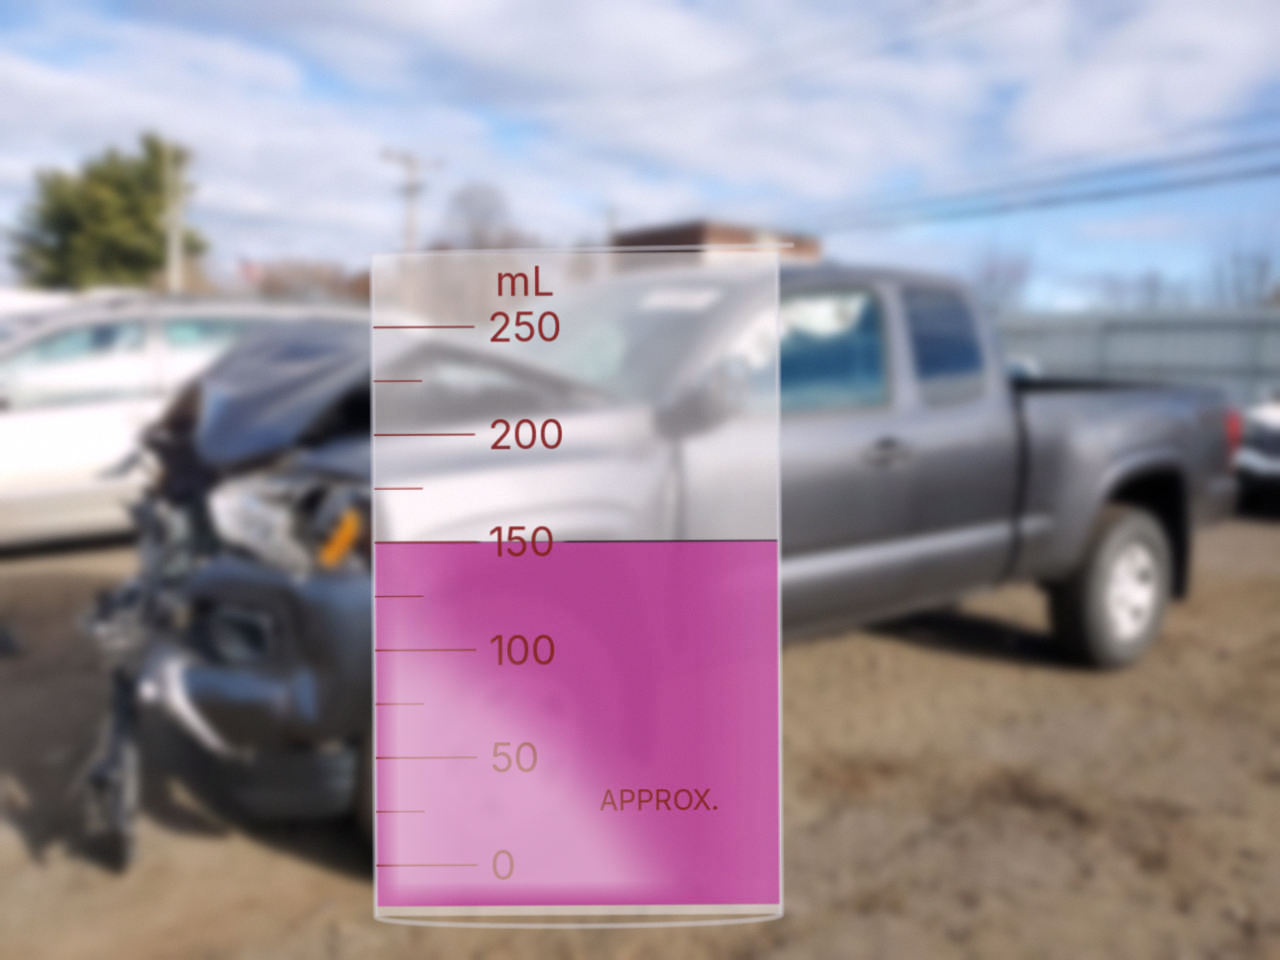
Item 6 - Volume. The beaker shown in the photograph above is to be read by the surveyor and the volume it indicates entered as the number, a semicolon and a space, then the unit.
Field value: 150; mL
